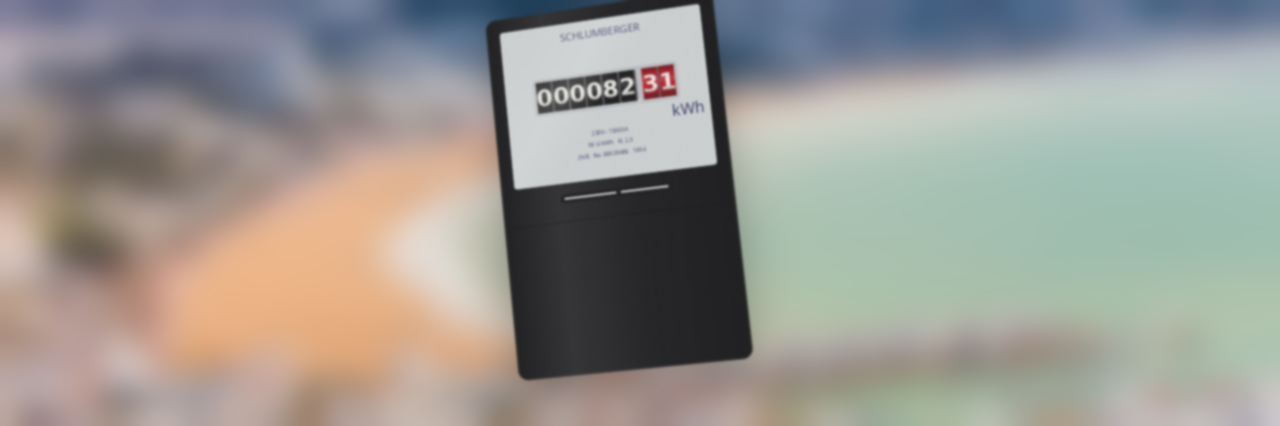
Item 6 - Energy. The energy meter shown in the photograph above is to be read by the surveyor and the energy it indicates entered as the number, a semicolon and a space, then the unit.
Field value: 82.31; kWh
